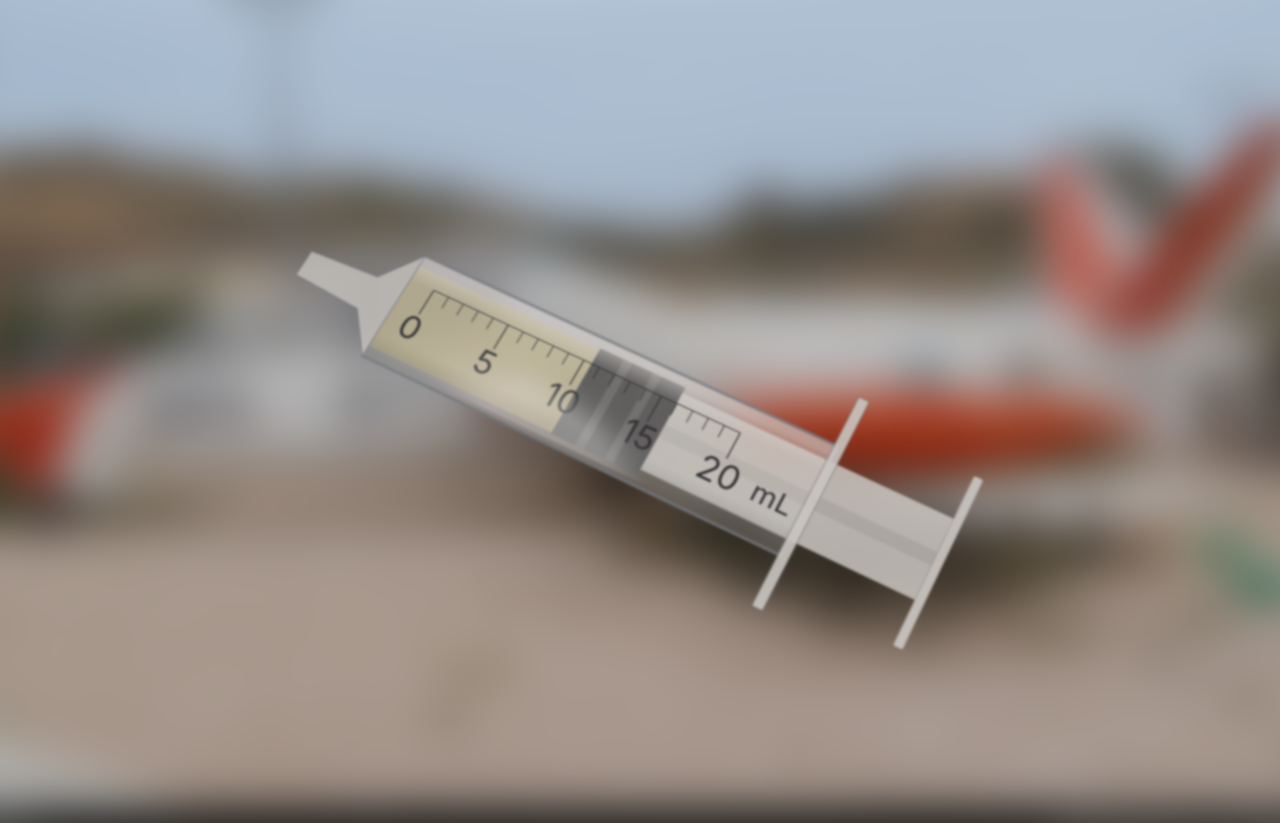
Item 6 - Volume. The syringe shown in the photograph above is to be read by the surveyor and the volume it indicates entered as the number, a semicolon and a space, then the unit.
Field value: 10.5; mL
